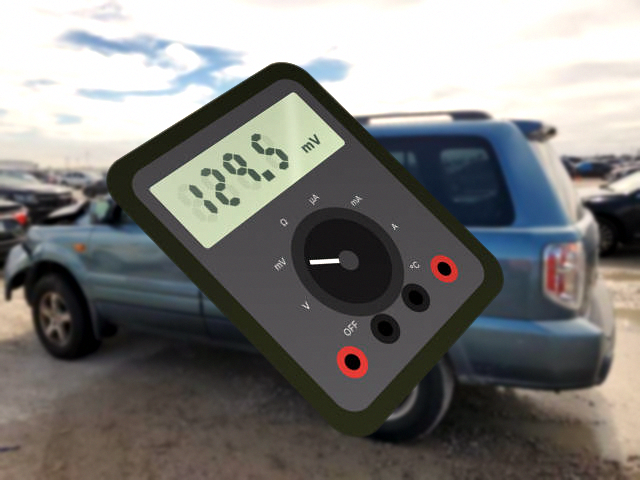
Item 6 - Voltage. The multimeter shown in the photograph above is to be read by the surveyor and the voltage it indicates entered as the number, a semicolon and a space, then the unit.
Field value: 129.5; mV
